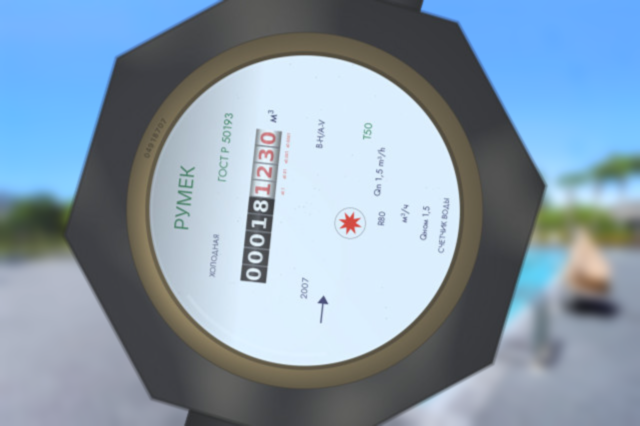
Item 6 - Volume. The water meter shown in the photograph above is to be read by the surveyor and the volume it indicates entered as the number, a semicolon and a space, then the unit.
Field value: 18.1230; m³
